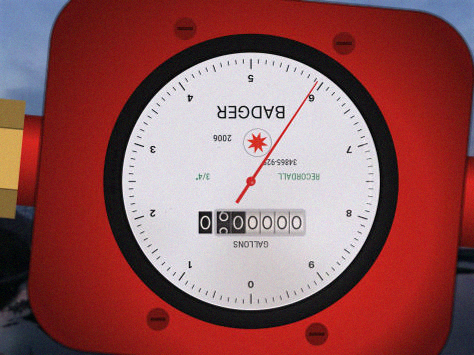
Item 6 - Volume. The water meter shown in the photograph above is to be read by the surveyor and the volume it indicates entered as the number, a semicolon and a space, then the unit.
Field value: 85.9; gal
